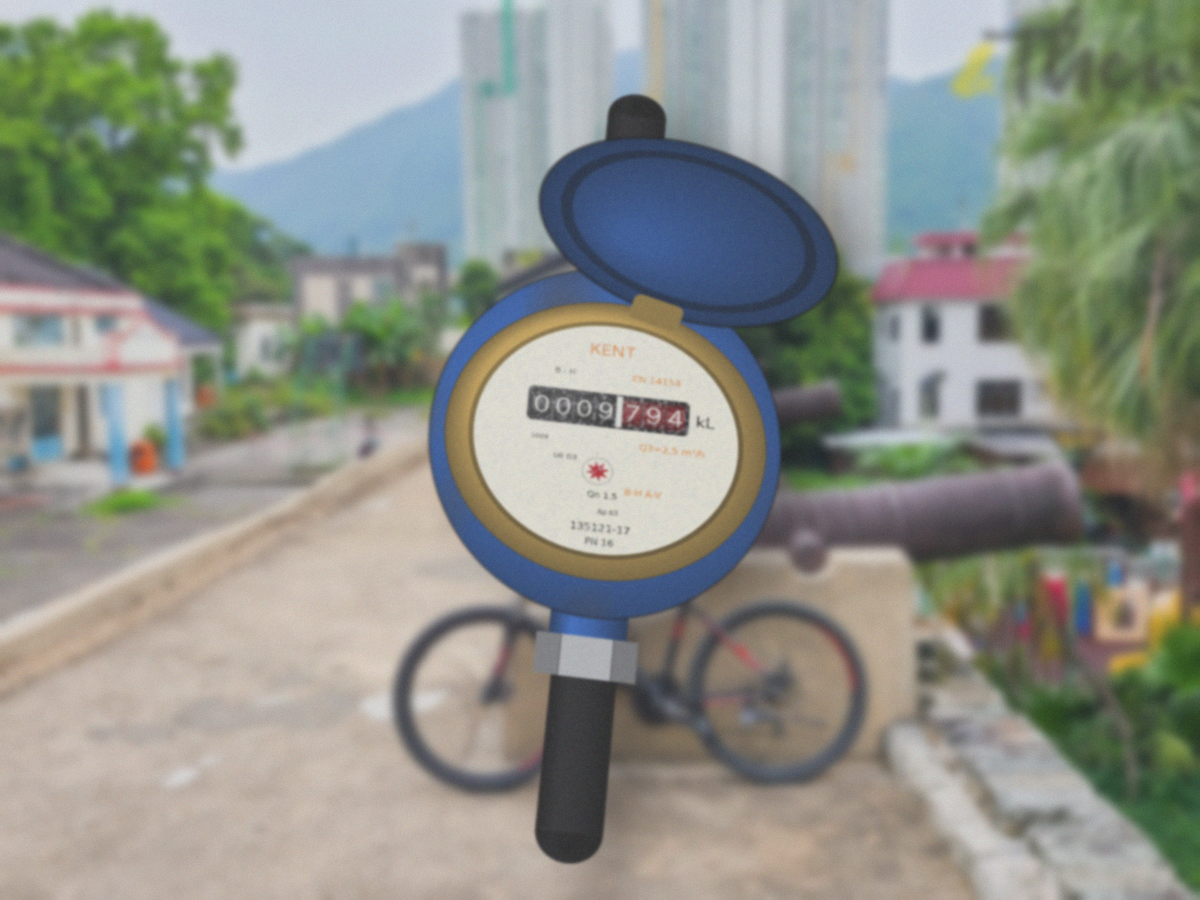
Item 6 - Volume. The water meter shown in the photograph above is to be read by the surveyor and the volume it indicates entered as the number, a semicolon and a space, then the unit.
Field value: 9.794; kL
